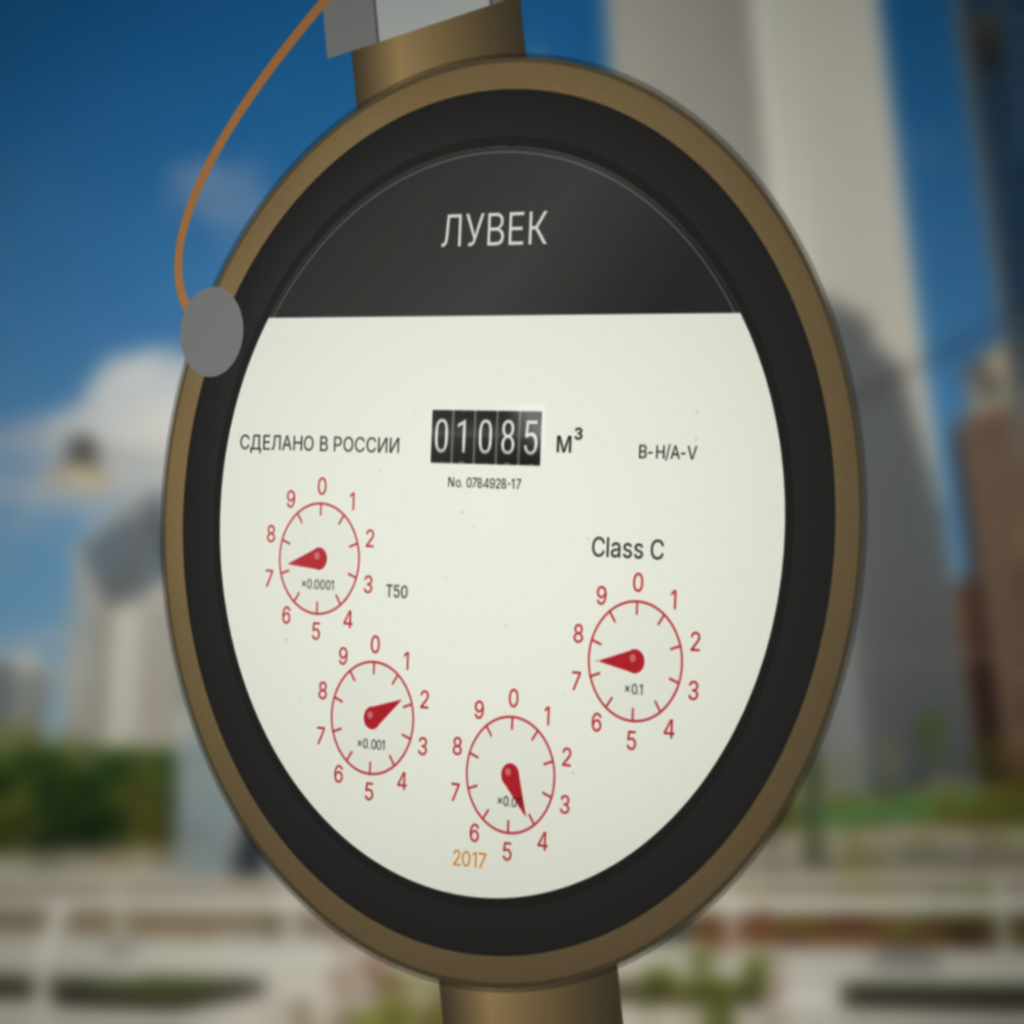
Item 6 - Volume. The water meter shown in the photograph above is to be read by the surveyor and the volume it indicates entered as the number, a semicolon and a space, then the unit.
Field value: 1085.7417; m³
